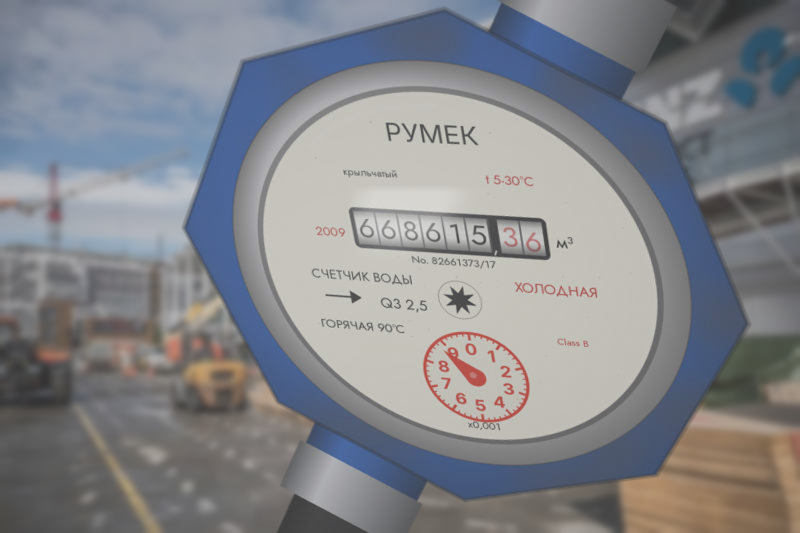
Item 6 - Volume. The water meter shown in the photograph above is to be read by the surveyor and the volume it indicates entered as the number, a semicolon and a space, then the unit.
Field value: 668615.358; m³
